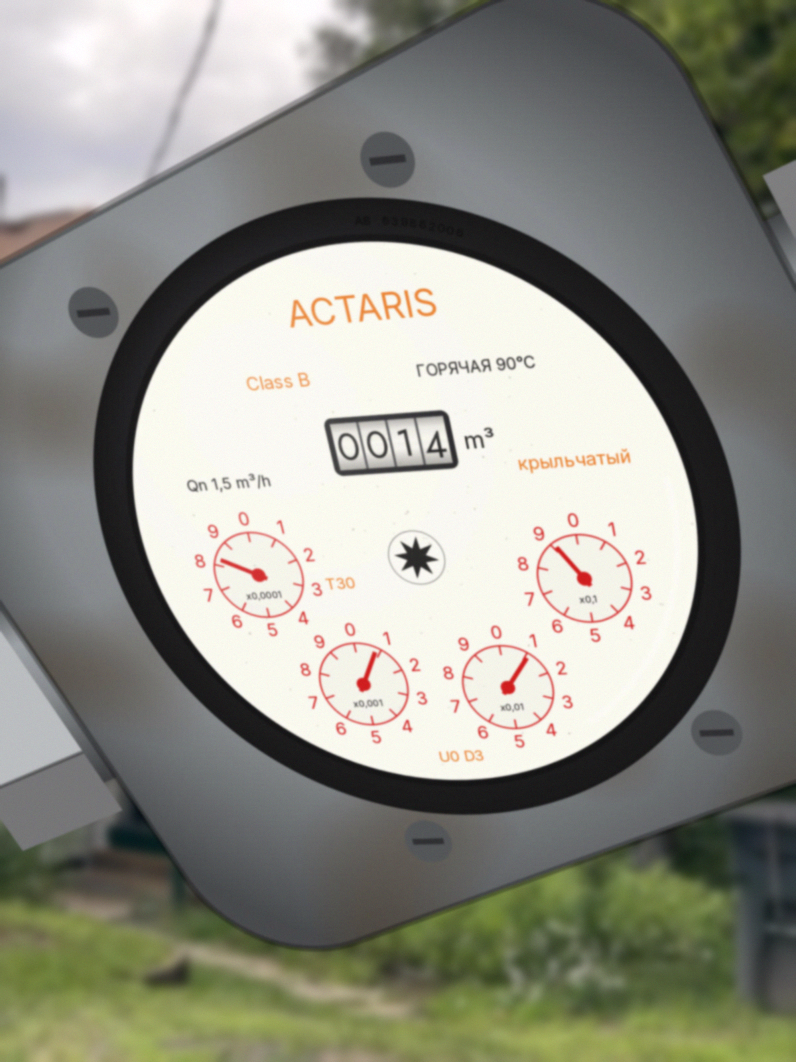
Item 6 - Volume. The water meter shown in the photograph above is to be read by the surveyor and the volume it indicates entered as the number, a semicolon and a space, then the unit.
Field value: 13.9108; m³
